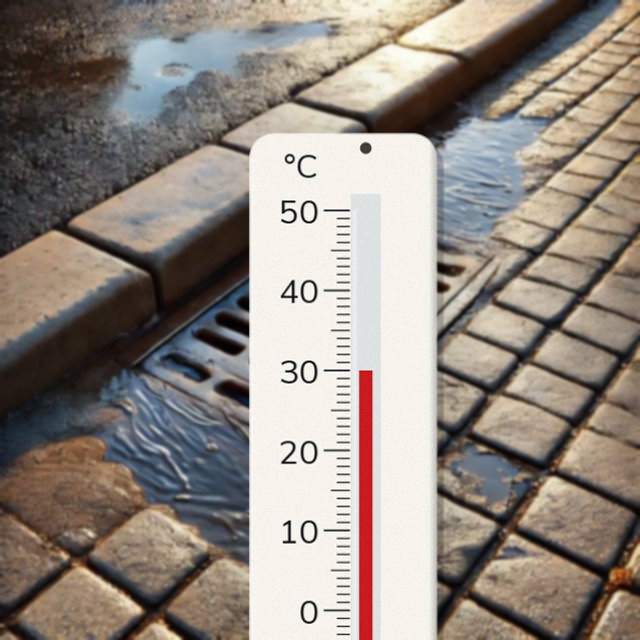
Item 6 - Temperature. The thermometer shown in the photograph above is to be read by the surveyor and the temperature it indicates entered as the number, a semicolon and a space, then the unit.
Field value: 30; °C
